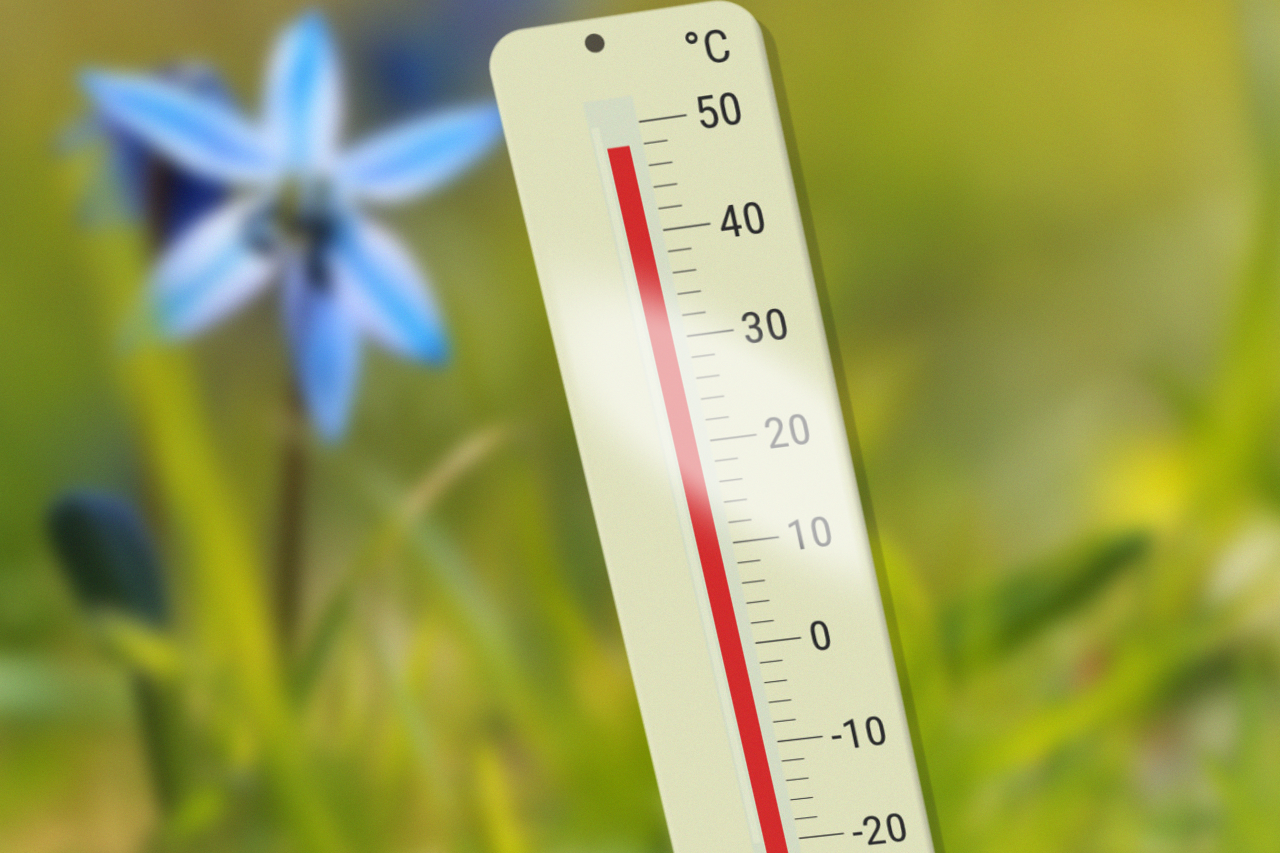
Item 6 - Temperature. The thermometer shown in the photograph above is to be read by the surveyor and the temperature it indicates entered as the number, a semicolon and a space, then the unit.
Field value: 48; °C
